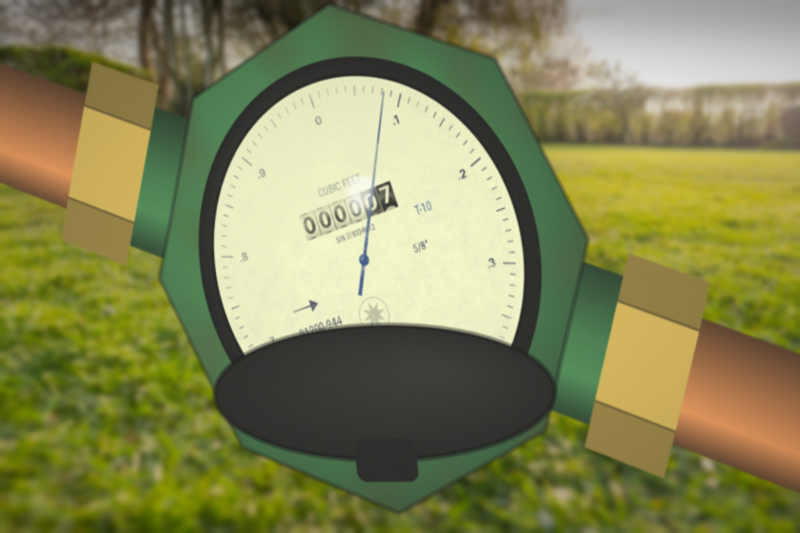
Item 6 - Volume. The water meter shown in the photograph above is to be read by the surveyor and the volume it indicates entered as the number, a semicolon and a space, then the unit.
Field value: 7.08; ft³
